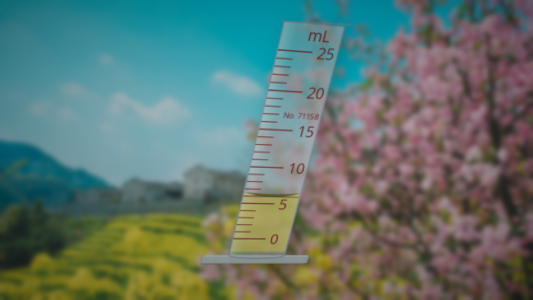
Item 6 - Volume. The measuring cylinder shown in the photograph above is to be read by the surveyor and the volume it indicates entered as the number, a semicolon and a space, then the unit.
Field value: 6; mL
